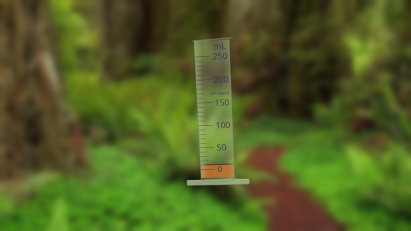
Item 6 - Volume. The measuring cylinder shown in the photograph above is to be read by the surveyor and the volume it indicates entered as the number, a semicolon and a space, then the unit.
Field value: 10; mL
